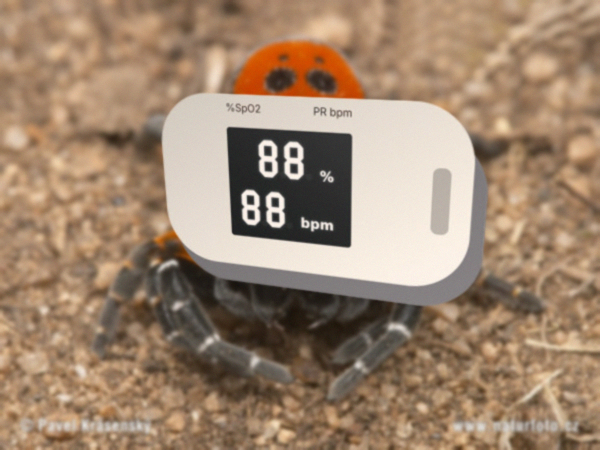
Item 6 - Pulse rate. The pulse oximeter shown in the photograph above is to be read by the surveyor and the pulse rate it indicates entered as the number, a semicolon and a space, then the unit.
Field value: 88; bpm
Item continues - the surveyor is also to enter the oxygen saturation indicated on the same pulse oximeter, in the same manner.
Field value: 88; %
